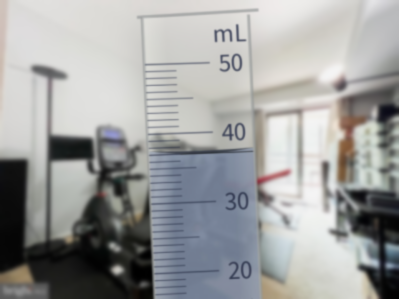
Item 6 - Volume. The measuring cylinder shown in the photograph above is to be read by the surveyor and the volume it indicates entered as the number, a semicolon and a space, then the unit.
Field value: 37; mL
